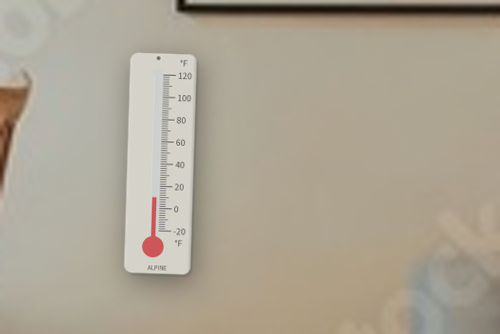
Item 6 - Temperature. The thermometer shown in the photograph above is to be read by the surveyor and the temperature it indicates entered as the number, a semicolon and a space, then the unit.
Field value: 10; °F
